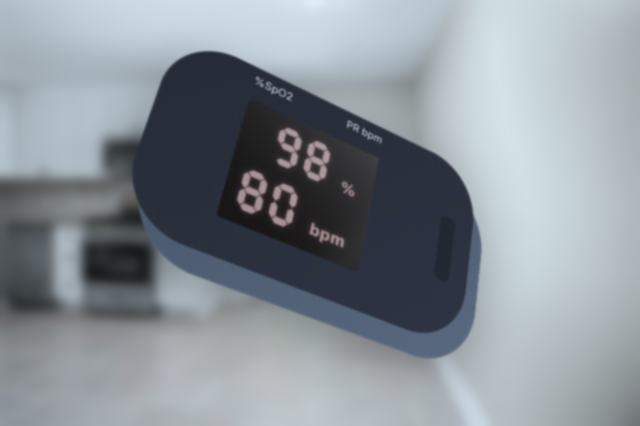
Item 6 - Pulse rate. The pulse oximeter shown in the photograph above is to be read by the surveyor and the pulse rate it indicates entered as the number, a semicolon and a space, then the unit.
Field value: 80; bpm
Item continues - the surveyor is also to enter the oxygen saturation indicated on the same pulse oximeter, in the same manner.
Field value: 98; %
